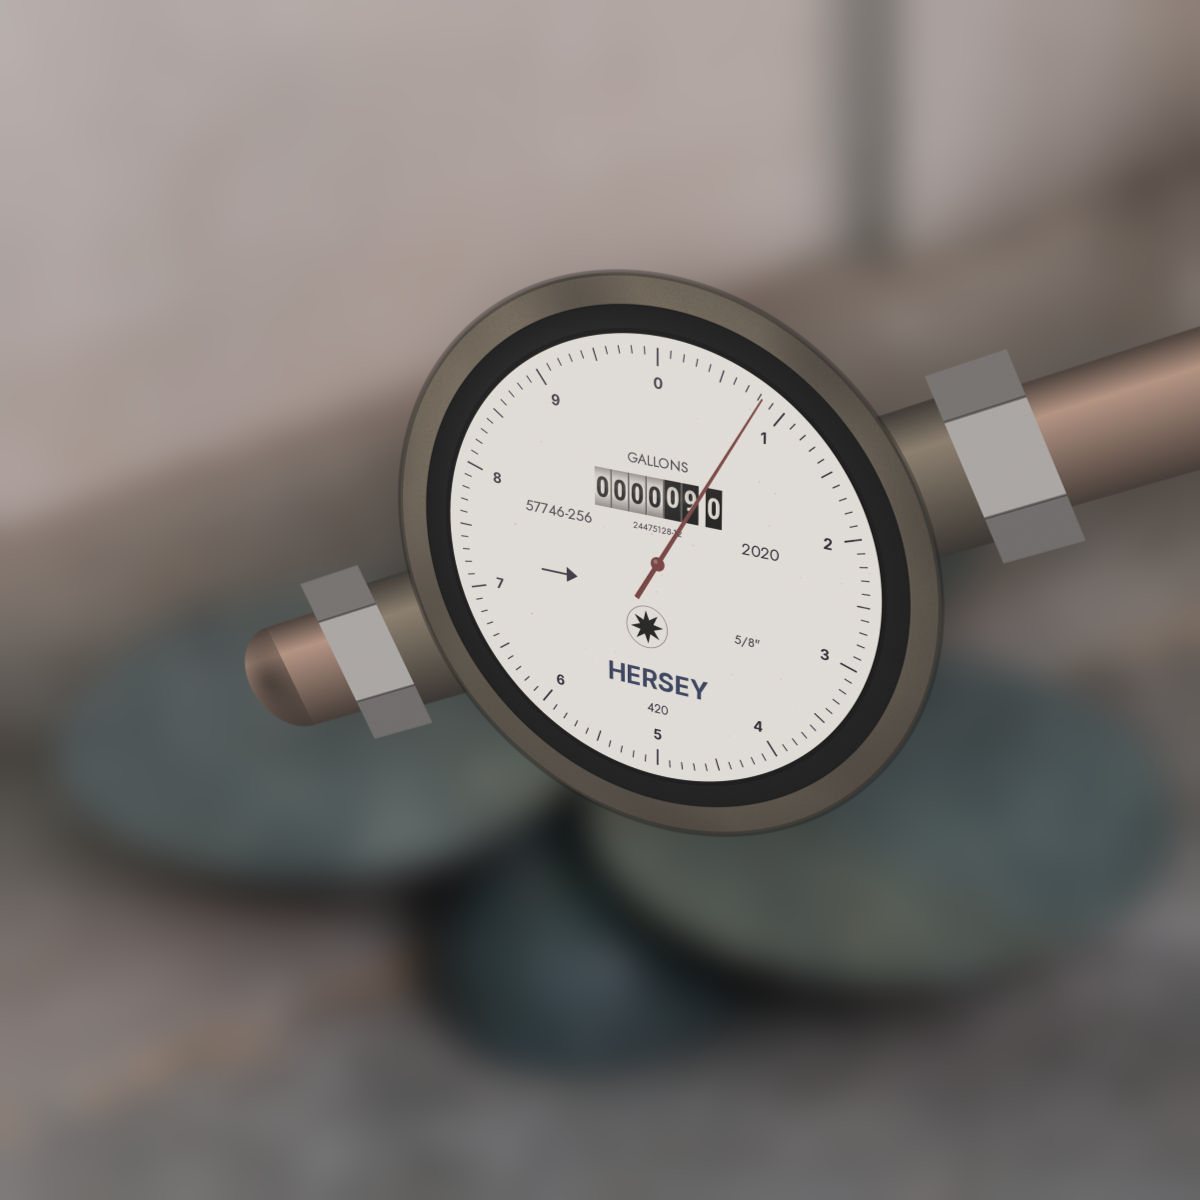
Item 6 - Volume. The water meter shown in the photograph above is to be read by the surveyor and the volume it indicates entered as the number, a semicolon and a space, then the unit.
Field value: 90.8; gal
